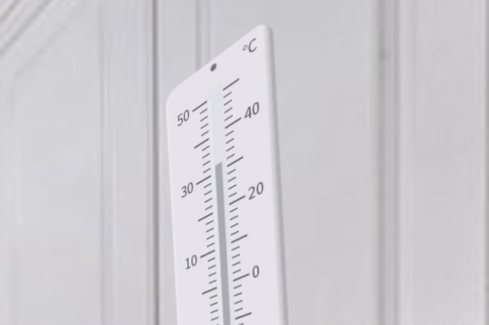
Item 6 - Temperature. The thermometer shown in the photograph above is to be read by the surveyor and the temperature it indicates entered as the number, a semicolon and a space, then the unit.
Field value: 32; °C
